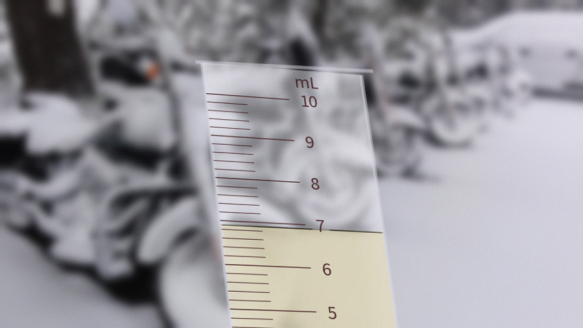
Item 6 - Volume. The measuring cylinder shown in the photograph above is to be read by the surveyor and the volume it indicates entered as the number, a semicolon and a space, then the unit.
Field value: 6.9; mL
